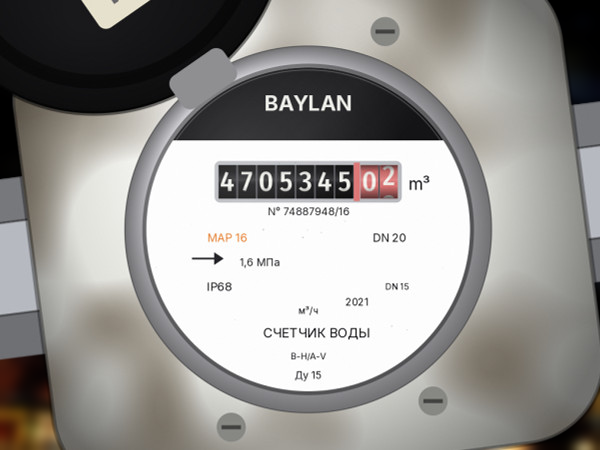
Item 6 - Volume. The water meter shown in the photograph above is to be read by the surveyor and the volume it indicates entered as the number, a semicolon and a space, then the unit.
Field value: 4705345.02; m³
